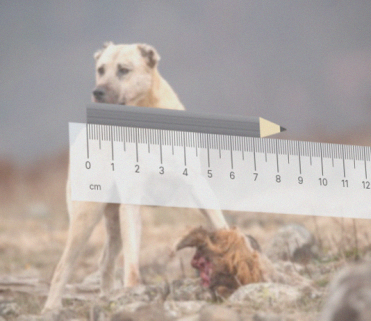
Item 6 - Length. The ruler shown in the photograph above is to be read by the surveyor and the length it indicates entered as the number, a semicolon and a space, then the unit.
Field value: 8.5; cm
